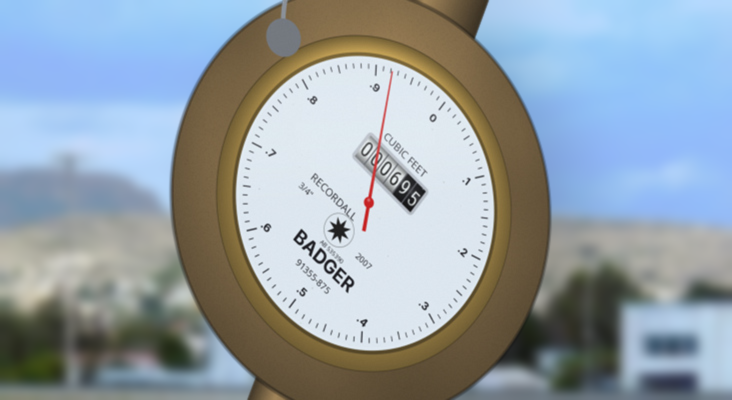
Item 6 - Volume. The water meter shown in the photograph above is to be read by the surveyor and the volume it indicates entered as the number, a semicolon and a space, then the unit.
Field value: 694.92; ft³
